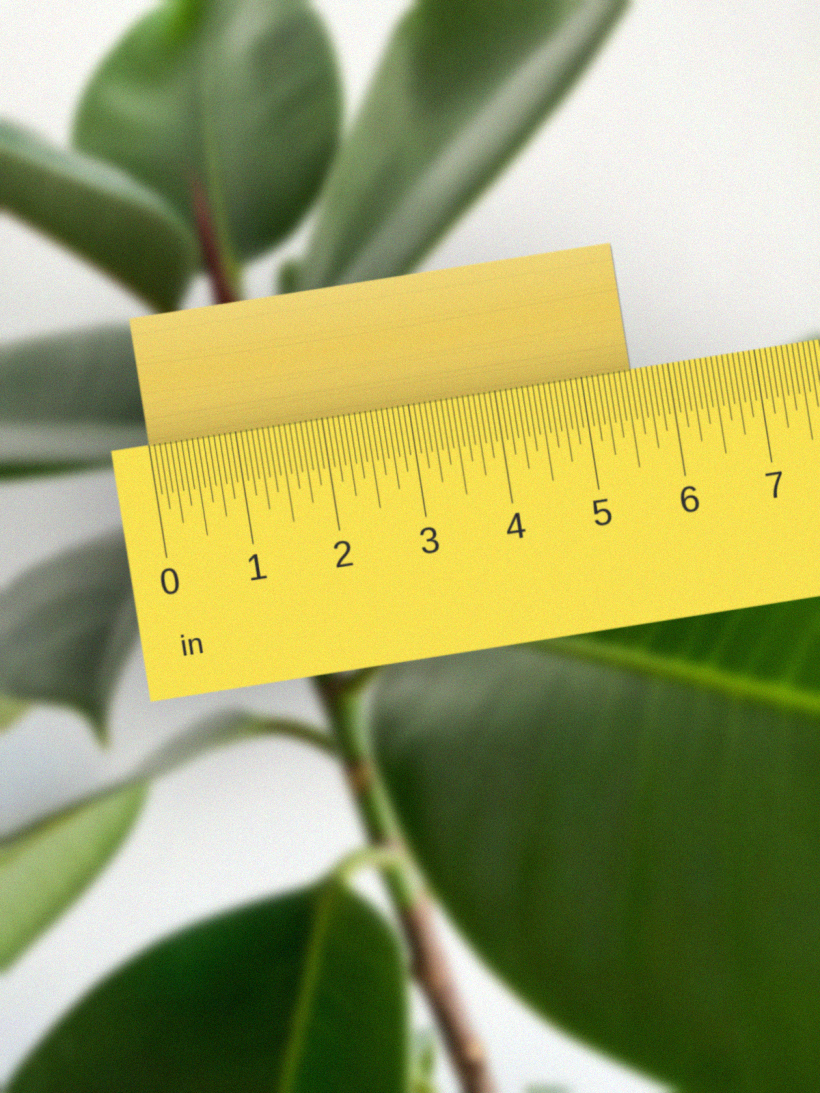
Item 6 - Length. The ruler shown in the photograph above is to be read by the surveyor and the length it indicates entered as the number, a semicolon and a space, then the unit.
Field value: 5.5625; in
